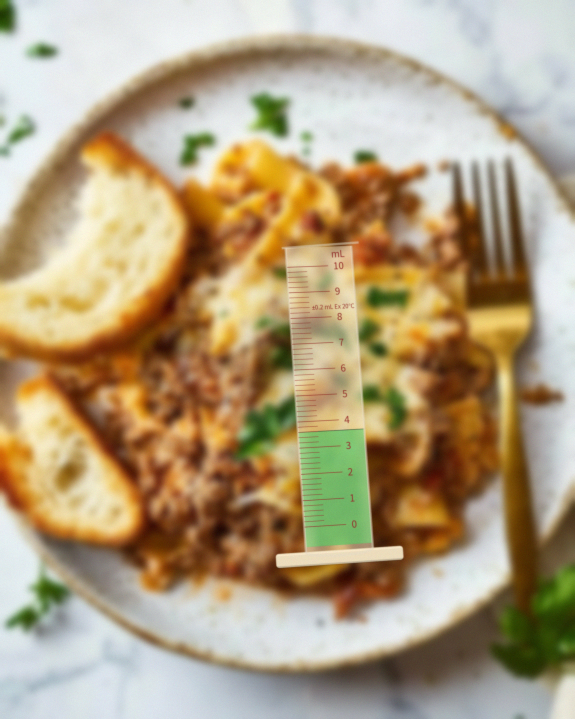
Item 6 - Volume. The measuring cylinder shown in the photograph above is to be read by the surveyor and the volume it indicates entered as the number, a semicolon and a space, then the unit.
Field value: 3.6; mL
